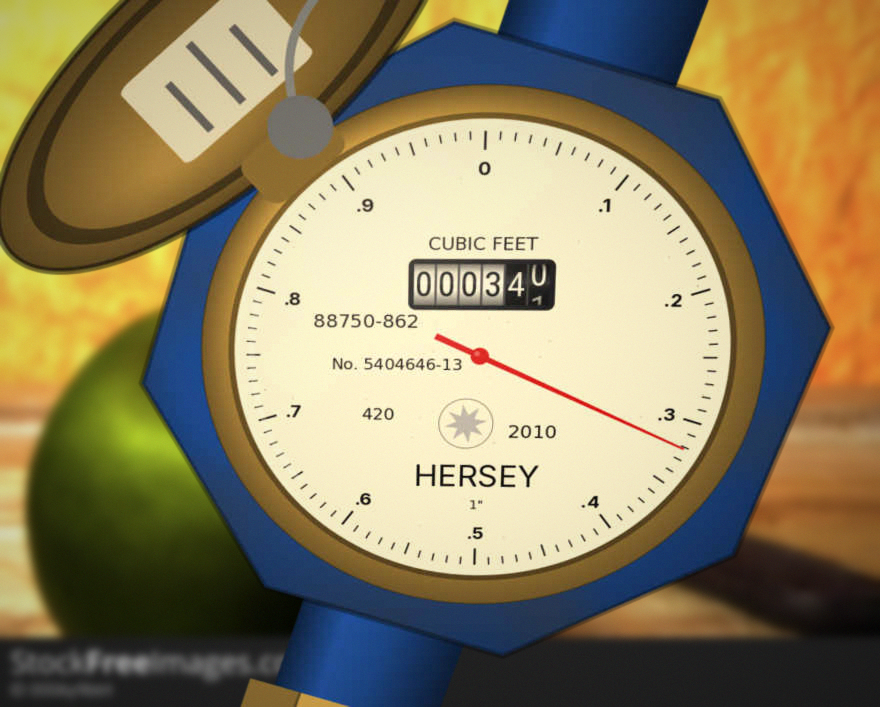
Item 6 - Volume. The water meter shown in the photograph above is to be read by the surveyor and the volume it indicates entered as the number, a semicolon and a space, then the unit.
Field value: 340.32; ft³
